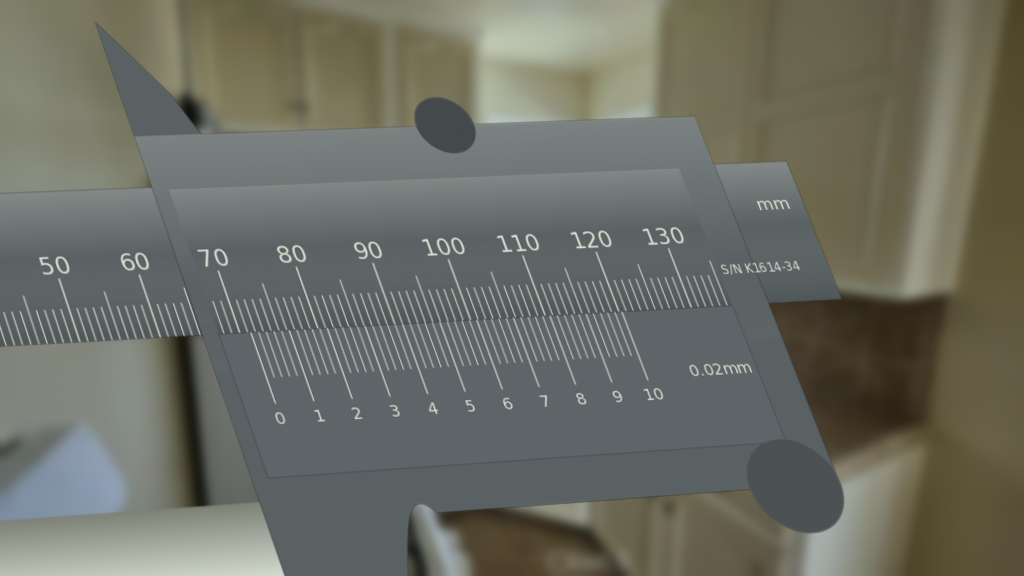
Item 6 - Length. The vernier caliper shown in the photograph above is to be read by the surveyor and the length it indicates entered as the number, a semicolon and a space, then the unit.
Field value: 71.4; mm
